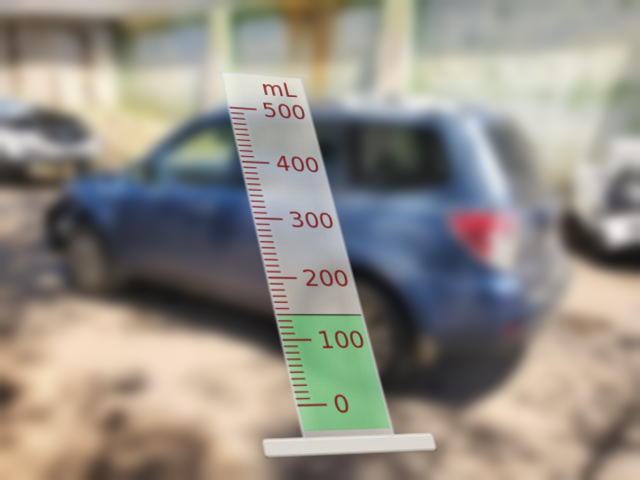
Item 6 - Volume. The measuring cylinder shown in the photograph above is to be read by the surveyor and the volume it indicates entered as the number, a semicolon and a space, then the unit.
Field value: 140; mL
